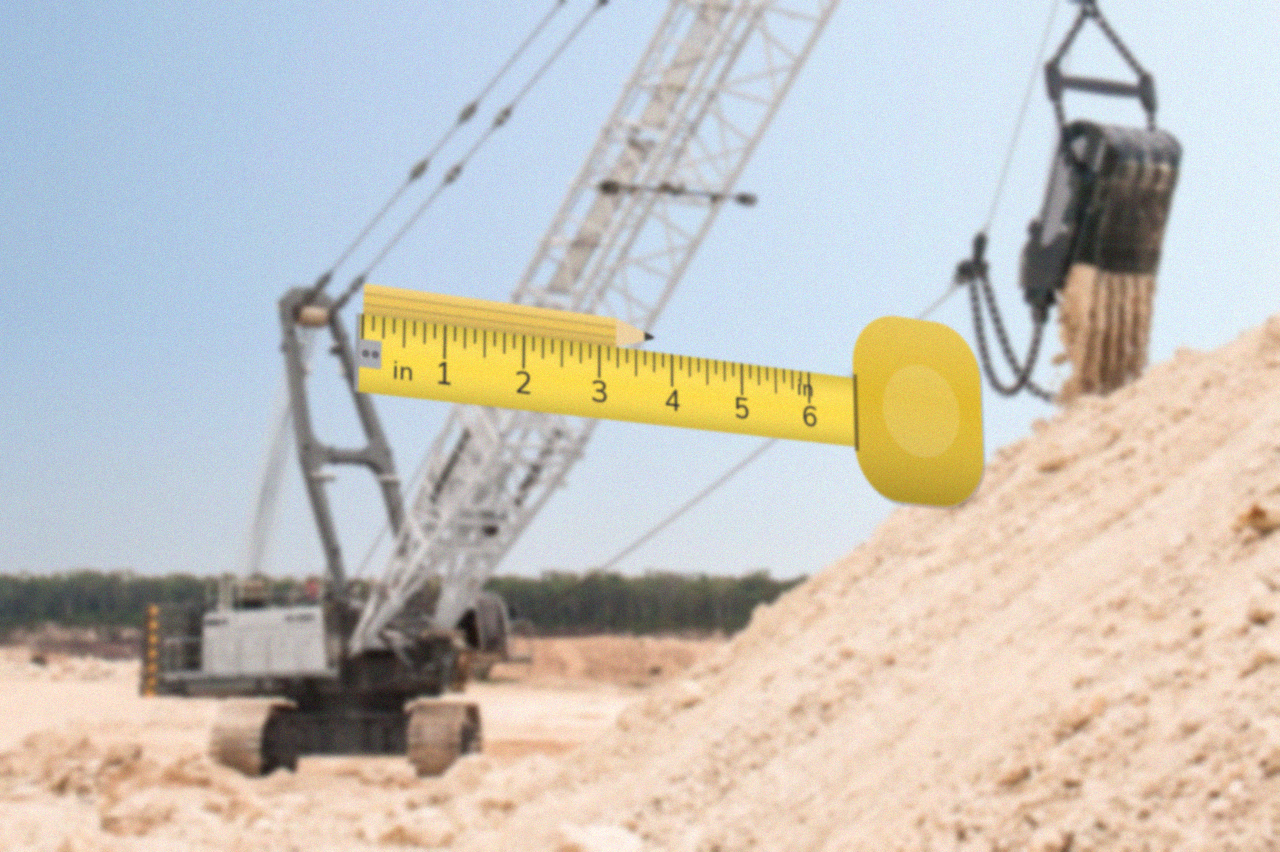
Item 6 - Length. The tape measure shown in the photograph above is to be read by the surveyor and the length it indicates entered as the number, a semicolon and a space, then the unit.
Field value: 3.75; in
